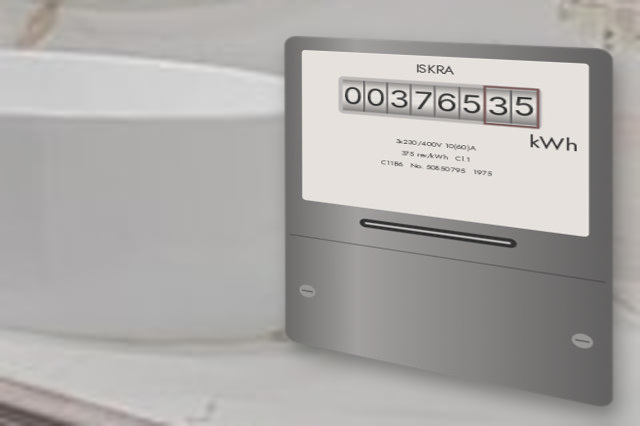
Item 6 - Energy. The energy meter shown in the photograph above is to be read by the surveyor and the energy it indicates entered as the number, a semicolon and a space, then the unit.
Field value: 3765.35; kWh
